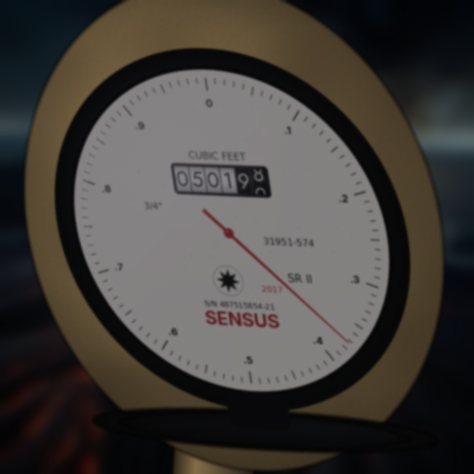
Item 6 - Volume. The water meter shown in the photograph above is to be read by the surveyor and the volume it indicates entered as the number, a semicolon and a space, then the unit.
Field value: 50198.37; ft³
